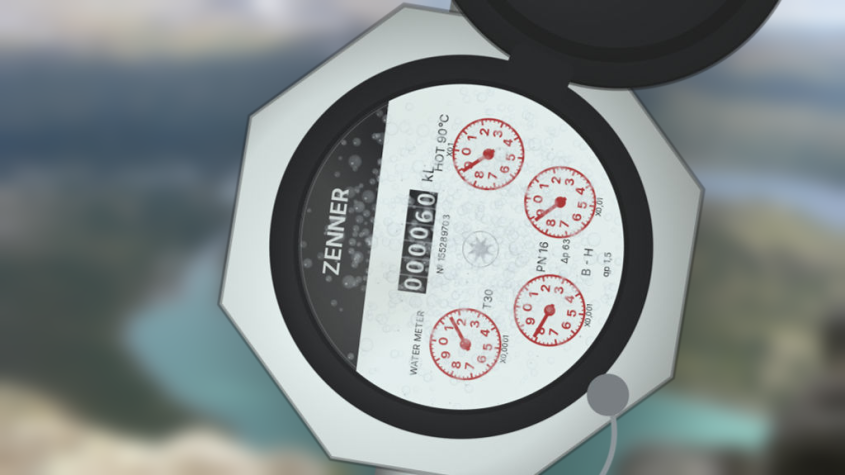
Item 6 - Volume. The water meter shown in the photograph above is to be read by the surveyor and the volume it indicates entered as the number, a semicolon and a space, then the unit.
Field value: 59.8881; kL
